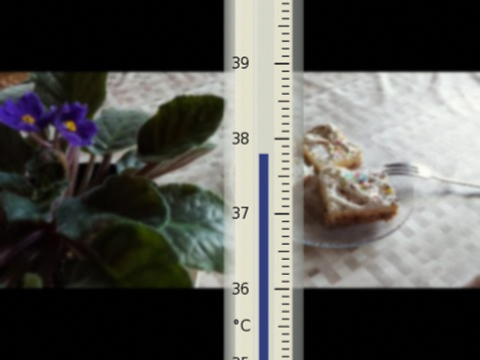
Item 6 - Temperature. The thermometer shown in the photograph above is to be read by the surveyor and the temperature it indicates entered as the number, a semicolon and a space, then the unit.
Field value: 37.8; °C
